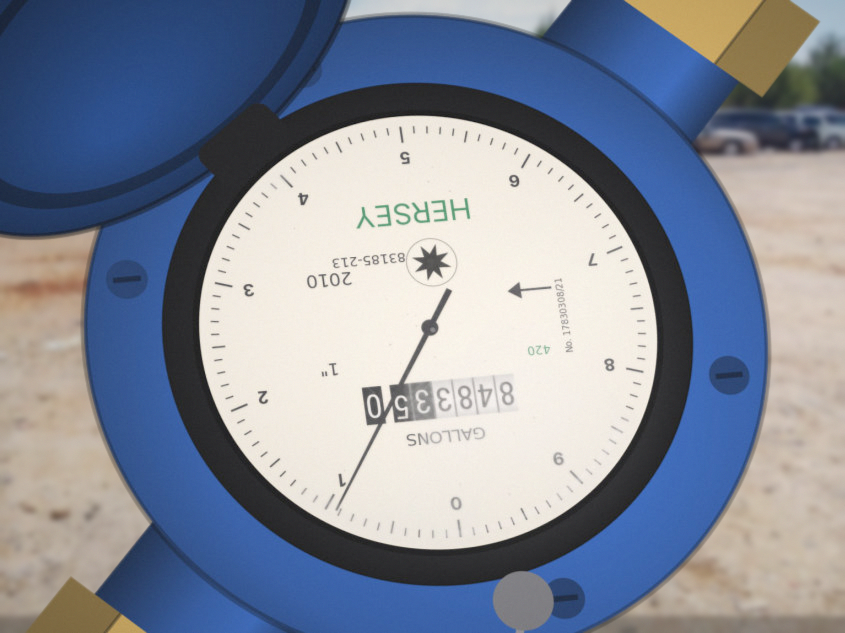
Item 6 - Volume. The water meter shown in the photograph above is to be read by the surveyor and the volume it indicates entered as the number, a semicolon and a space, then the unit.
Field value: 8483350.9; gal
